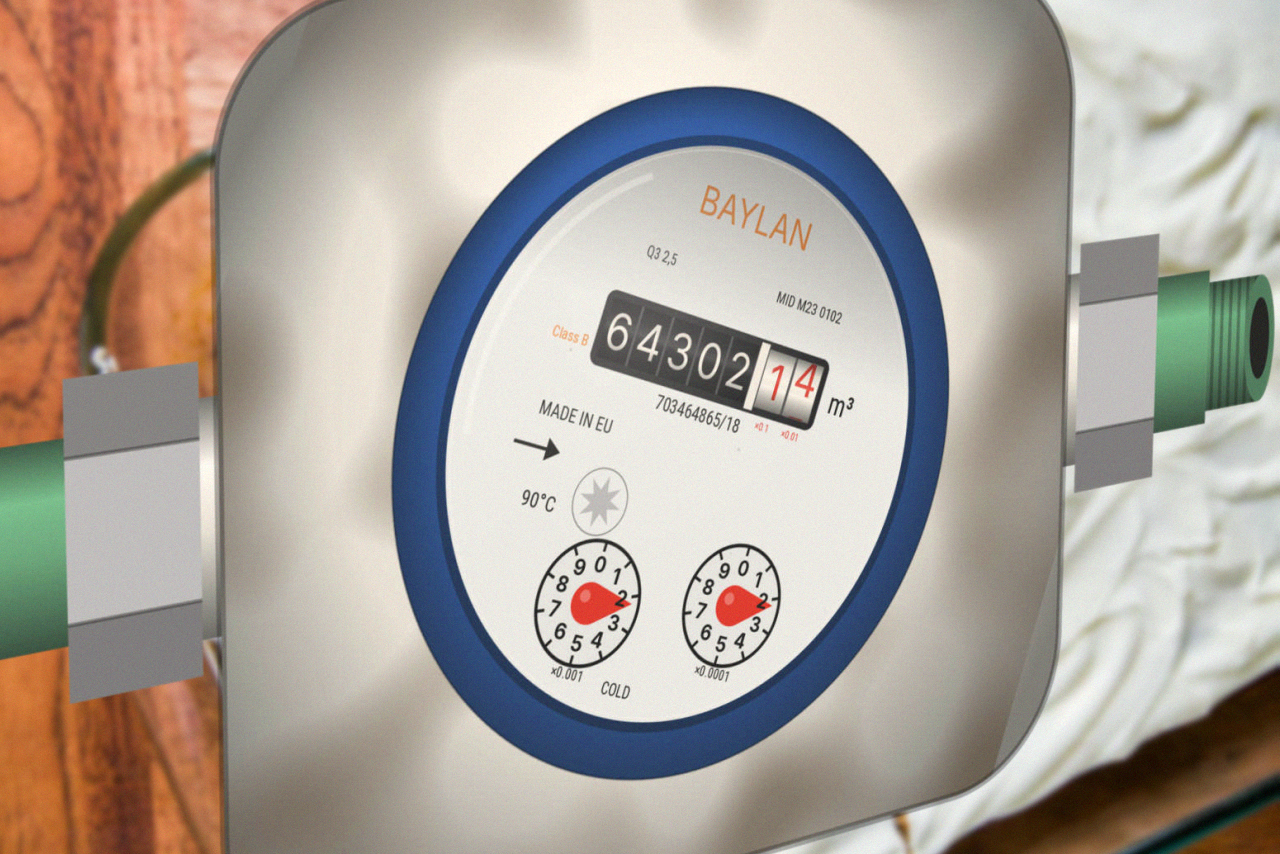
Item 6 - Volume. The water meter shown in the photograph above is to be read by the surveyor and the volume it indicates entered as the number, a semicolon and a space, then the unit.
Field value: 64302.1422; m³
